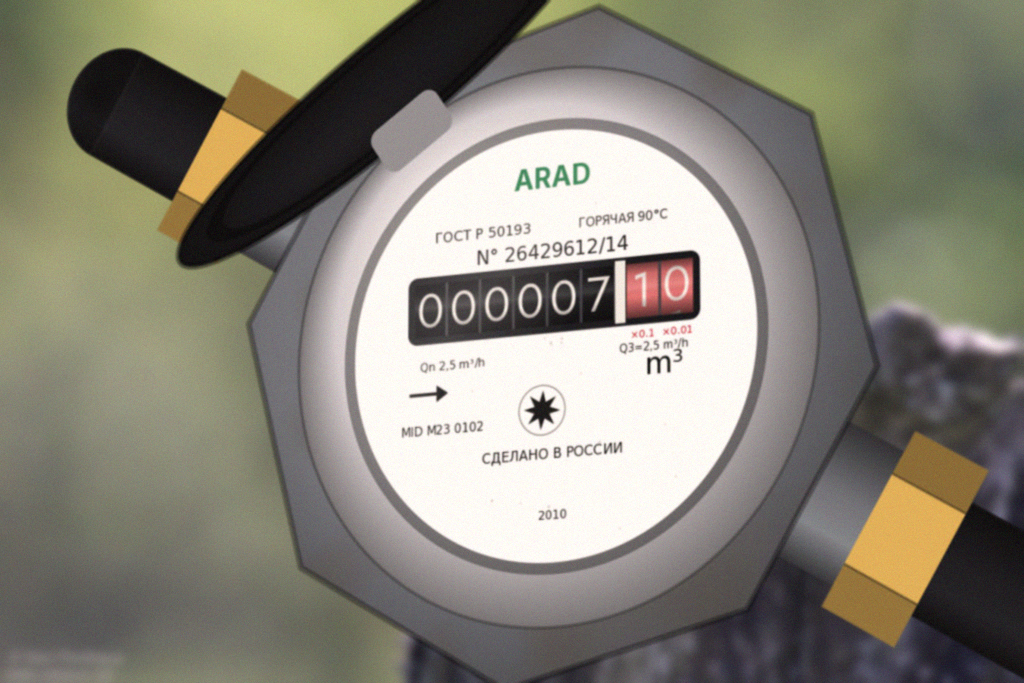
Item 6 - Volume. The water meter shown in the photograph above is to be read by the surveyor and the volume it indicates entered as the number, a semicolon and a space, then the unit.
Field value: 7.10; m³
